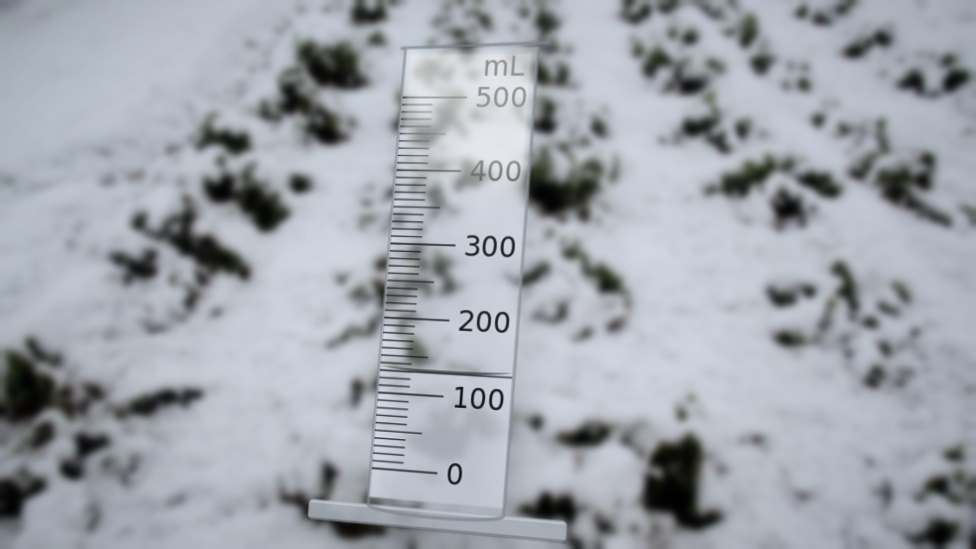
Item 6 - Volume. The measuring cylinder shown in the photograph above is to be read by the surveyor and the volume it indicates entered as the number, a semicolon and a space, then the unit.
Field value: 130; mL
